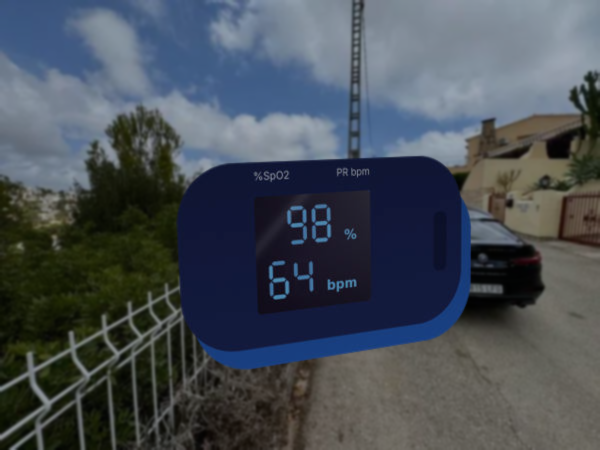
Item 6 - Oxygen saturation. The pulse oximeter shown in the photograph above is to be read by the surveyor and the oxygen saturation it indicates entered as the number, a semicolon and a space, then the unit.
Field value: 98; %
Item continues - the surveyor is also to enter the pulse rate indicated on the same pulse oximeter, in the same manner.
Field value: 64; bpm
